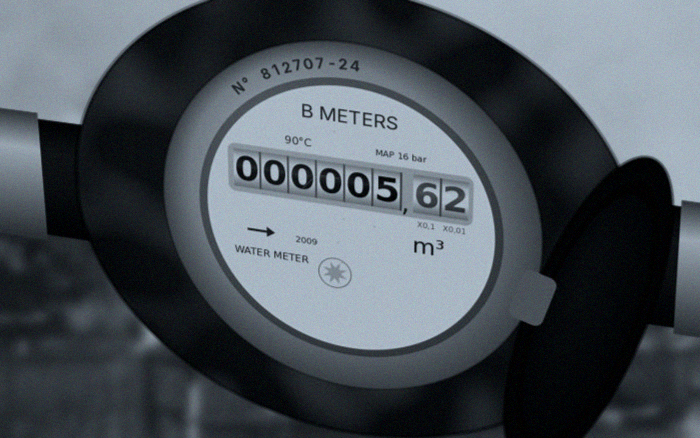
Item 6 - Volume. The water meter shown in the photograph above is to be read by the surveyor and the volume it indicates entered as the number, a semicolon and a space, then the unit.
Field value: 5.62; m³
